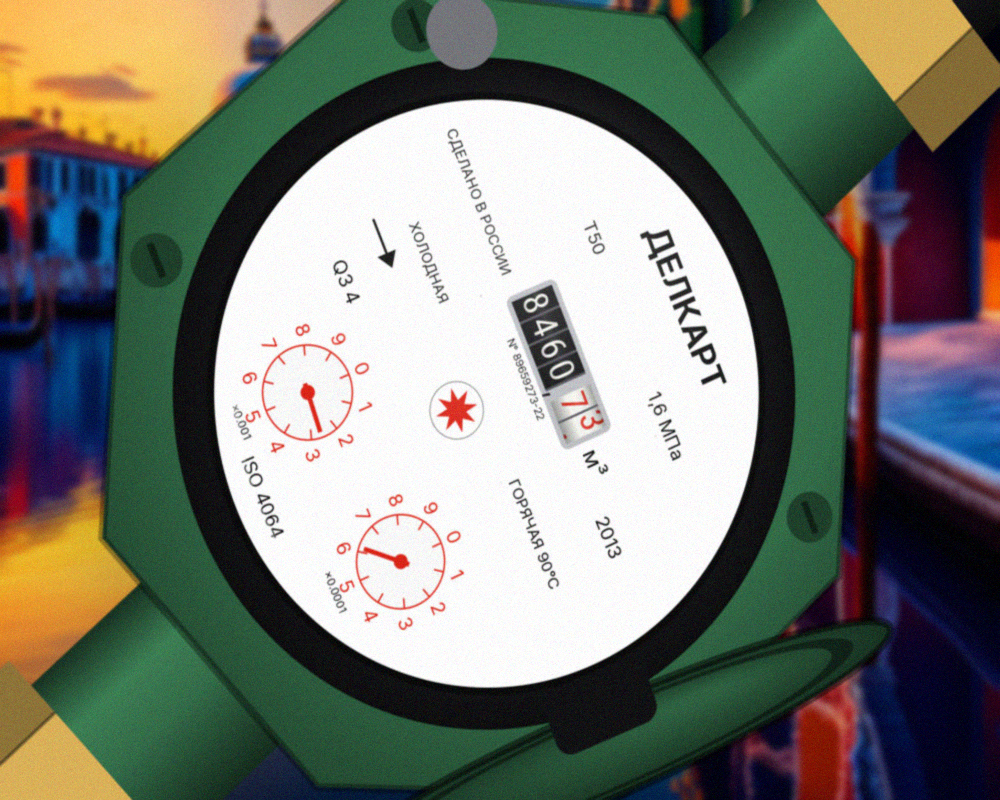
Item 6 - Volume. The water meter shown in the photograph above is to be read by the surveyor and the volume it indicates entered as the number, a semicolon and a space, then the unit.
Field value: 8460.7326; m³
